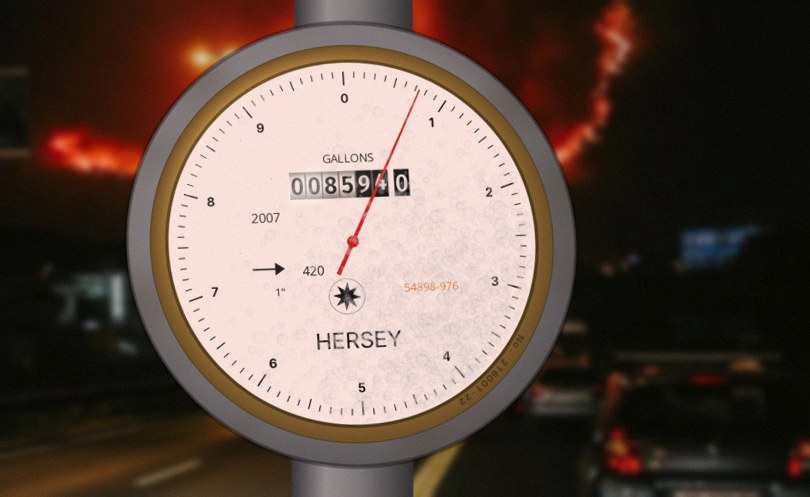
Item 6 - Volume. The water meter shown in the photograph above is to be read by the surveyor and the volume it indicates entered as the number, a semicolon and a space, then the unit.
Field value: 85940.7; gal
